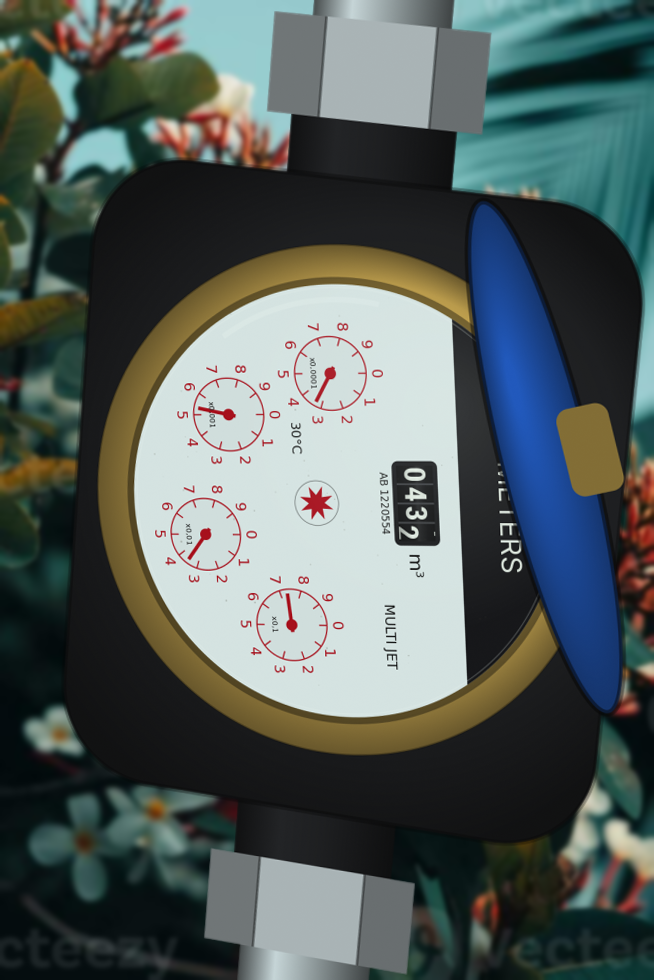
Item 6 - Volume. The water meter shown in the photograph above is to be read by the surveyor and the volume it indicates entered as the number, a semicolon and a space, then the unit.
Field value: 431.7353; m³
